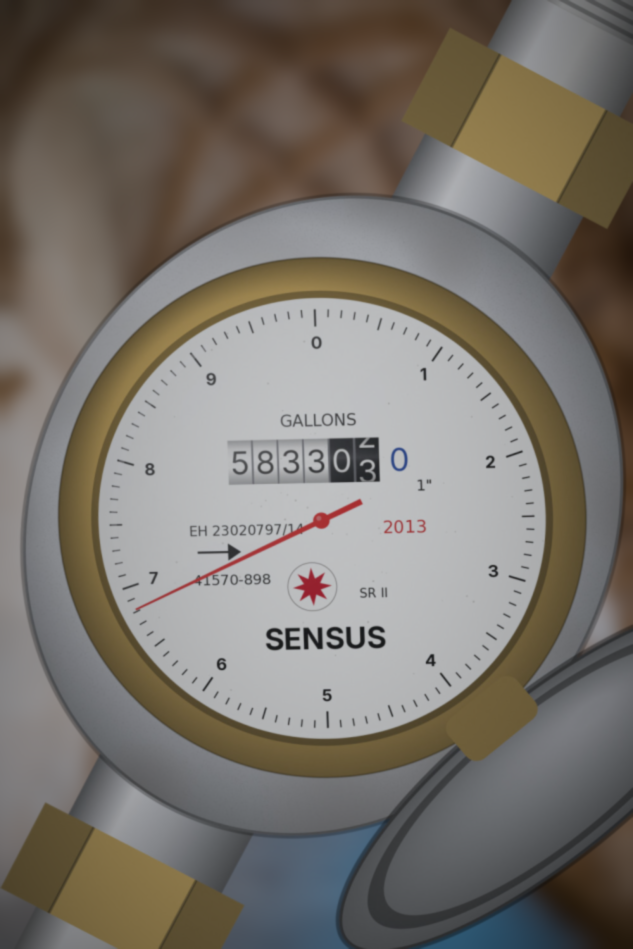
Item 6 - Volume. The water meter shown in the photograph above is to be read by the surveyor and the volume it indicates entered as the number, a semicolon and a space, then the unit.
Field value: 5833026.8; gal
